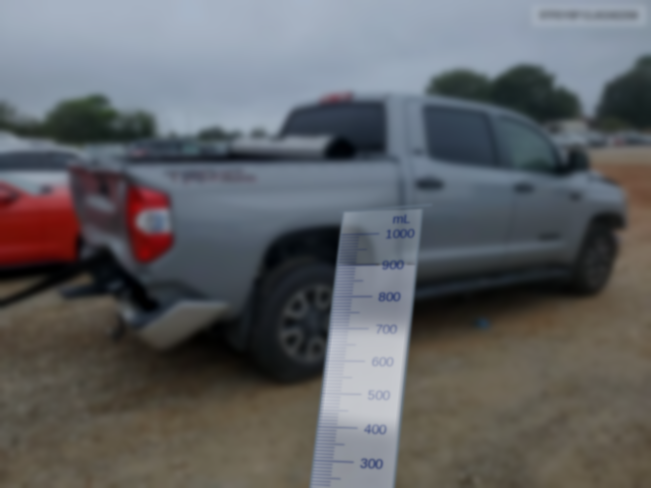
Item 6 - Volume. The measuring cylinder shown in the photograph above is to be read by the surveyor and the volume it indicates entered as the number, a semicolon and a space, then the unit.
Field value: 900; mL
